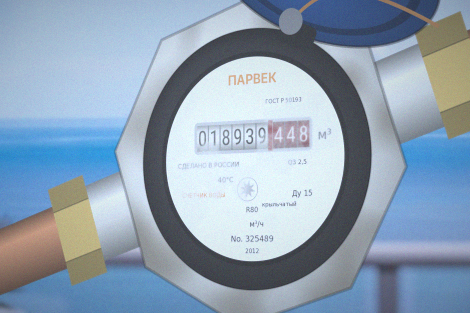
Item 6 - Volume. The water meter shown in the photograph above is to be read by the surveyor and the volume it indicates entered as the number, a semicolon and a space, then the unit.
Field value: 18939.448; m³
